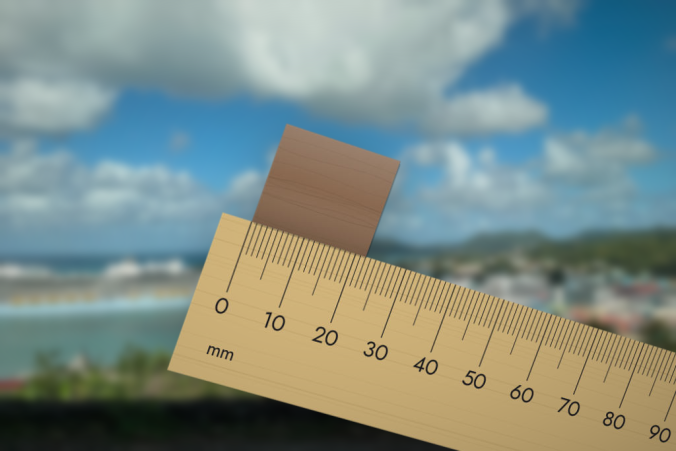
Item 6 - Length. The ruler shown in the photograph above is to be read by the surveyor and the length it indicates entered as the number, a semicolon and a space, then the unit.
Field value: 22; mm
